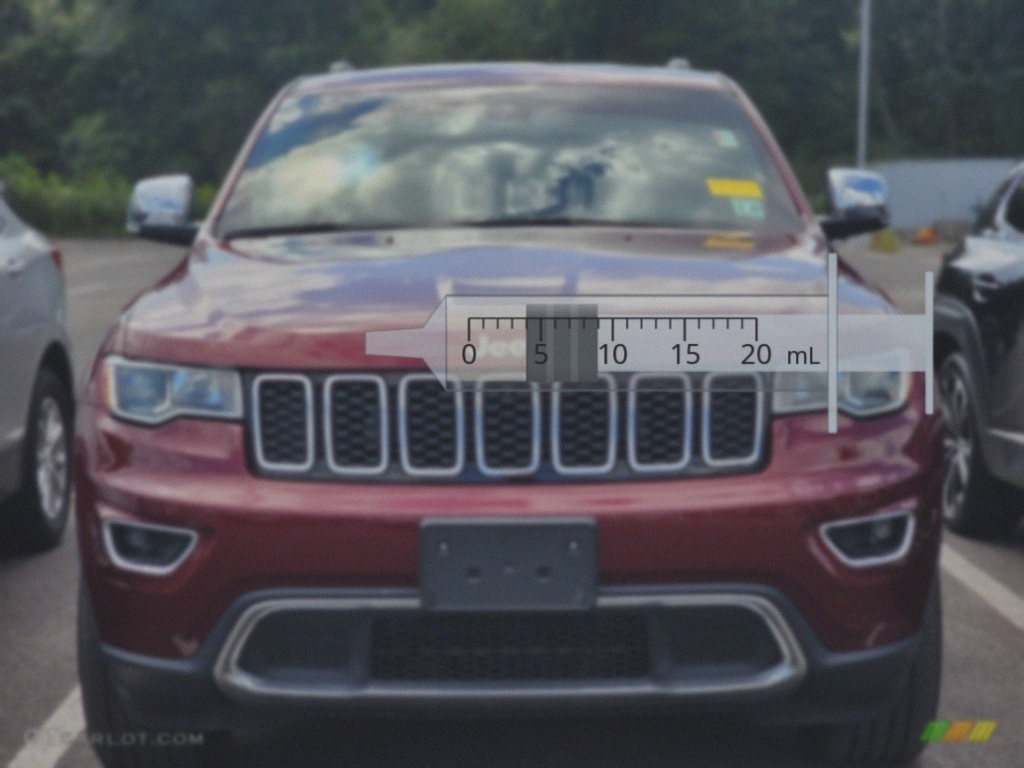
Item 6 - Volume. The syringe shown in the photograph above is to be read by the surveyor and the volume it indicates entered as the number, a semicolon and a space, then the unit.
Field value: 4; mL
